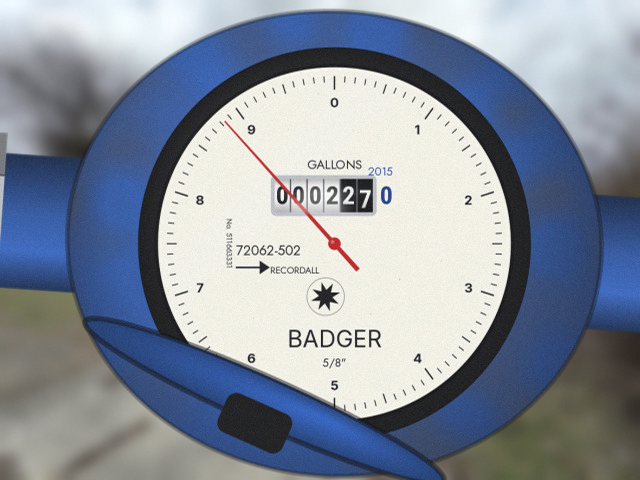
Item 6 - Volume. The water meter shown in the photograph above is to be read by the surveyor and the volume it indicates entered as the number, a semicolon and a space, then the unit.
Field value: 2268.8; gal
